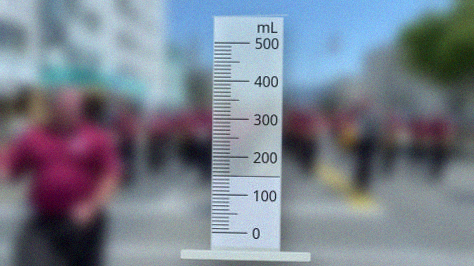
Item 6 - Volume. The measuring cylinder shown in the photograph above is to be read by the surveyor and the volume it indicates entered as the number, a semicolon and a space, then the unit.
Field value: 150; mL
